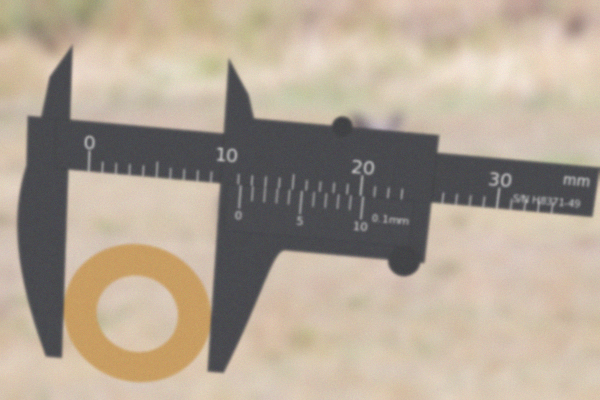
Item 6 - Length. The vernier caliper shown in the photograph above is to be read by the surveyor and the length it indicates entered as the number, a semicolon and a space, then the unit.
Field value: 11.2; mm
